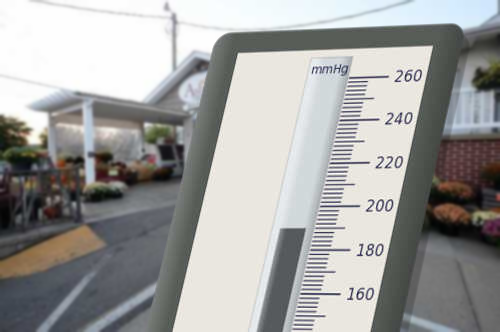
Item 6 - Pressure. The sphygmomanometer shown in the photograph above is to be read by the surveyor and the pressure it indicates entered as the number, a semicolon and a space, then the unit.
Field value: 190; mmHg
